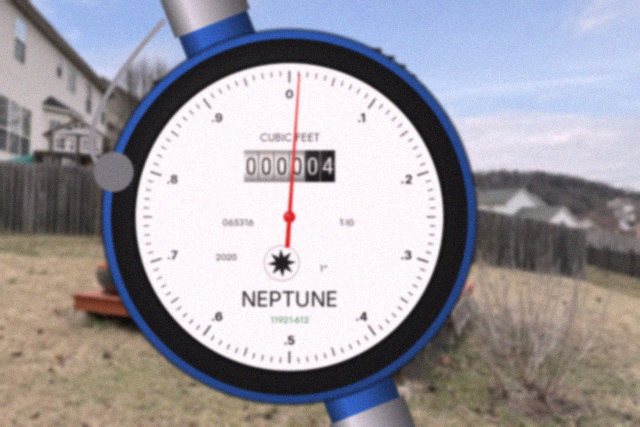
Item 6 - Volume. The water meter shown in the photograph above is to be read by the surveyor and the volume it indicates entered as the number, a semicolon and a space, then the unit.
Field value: 4.01; ft³
